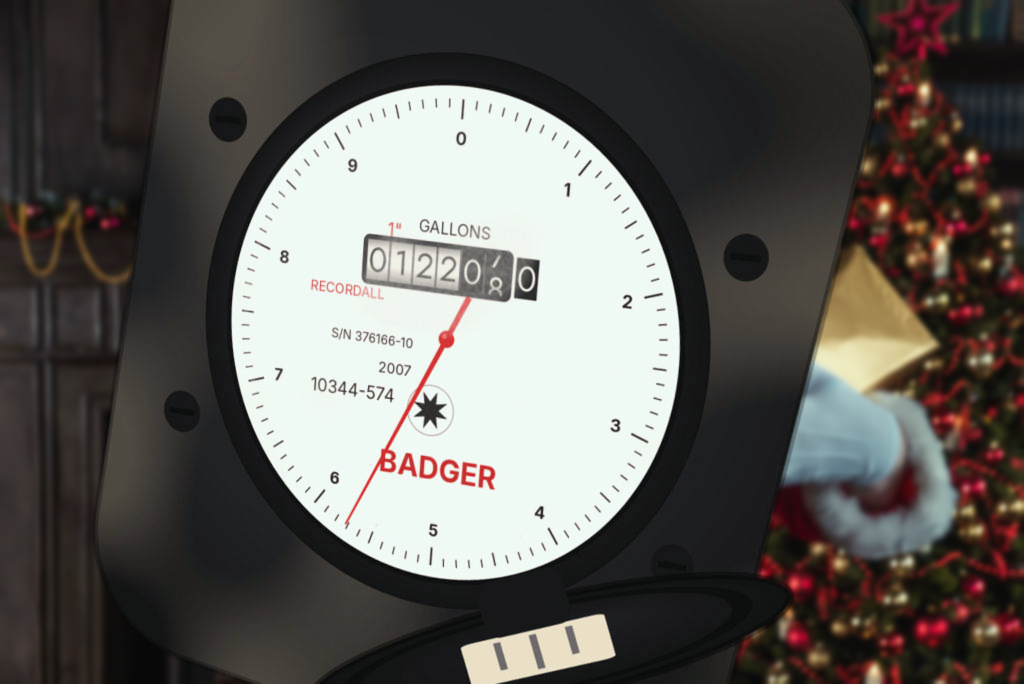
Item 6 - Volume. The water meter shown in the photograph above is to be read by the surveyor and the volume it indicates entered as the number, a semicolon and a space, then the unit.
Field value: 122075.7; gal
